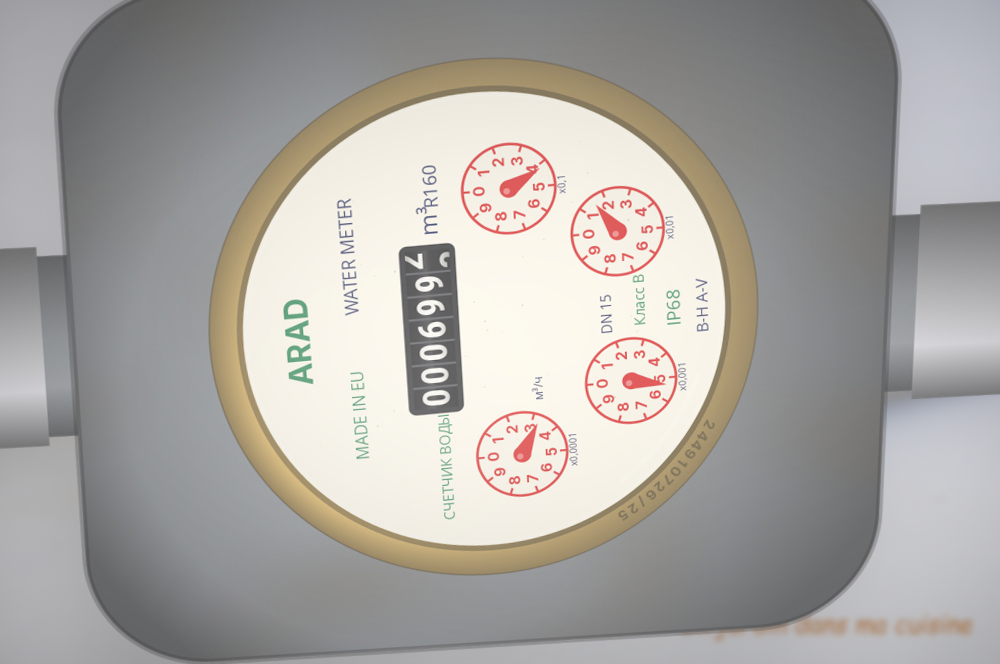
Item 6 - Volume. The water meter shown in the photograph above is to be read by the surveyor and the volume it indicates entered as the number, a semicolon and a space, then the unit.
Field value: 6992.4153; m³
